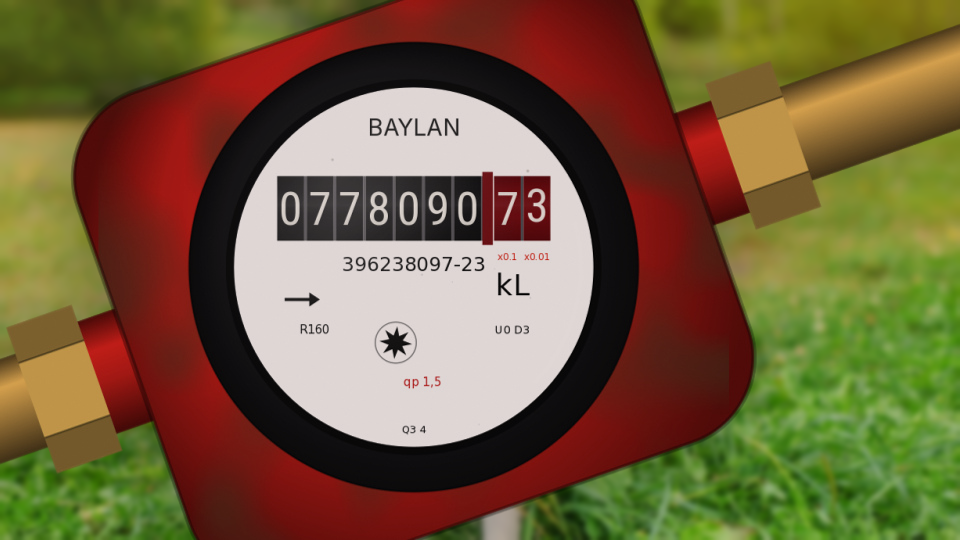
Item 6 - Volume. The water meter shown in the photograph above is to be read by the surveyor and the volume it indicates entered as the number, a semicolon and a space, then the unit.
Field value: 778090.73; kL
